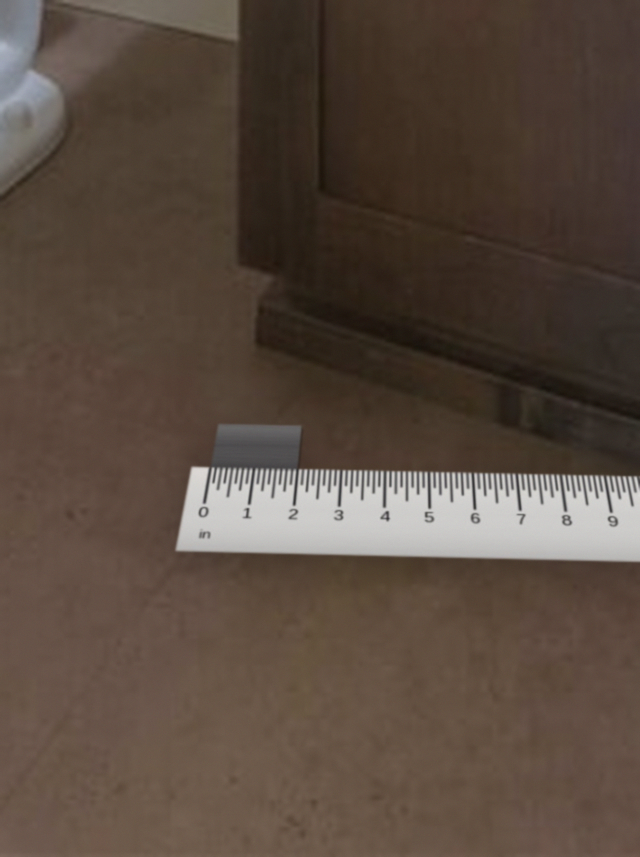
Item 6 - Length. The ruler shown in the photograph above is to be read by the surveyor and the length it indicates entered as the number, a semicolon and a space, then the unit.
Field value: 2; in
